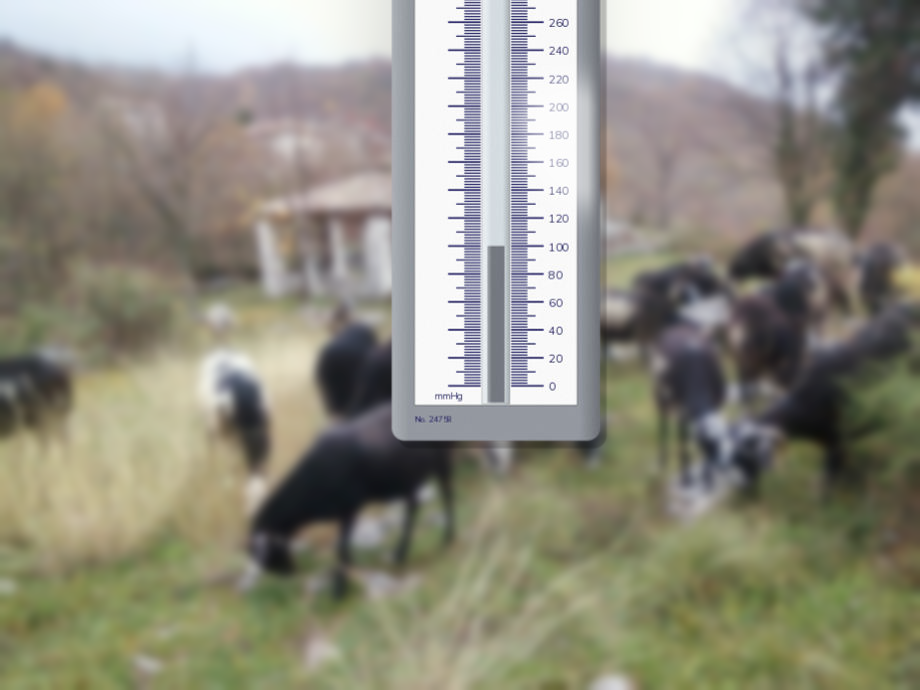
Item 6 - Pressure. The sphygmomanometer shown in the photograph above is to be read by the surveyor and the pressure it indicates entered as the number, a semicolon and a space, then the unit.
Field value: 100; mmHg
